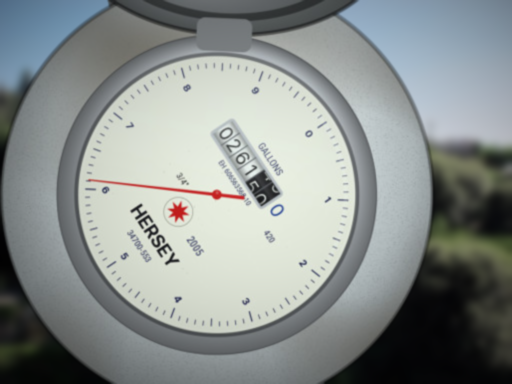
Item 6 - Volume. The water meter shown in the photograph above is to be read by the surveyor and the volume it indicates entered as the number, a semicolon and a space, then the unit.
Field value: 261496.1; gal
